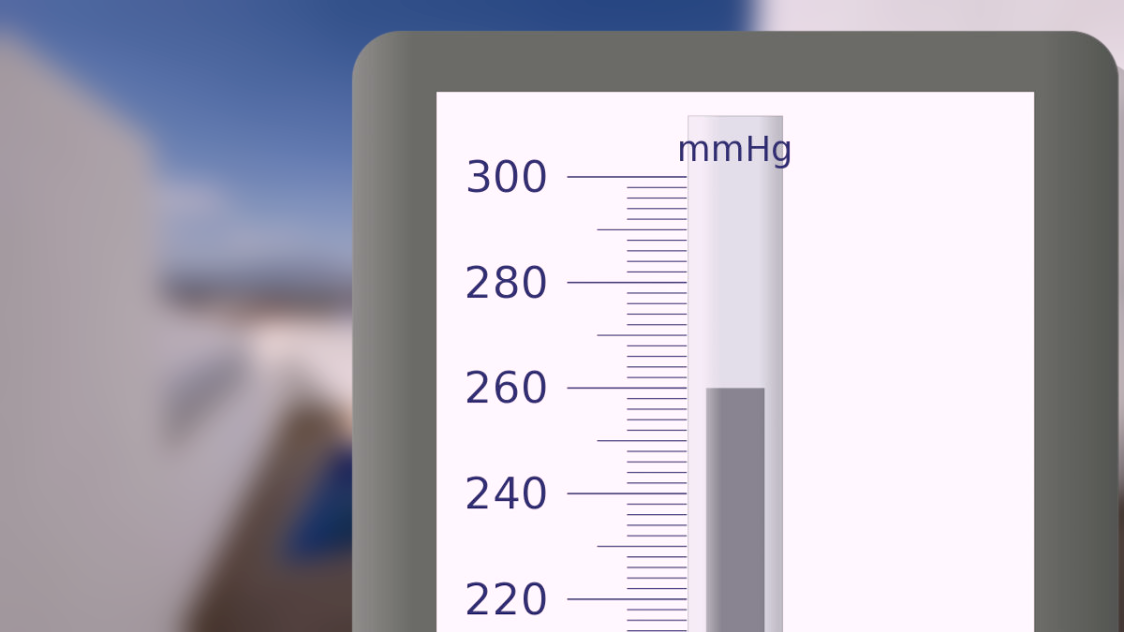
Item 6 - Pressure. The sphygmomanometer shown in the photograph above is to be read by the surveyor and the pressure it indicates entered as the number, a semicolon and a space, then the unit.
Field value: 260; mmHg
